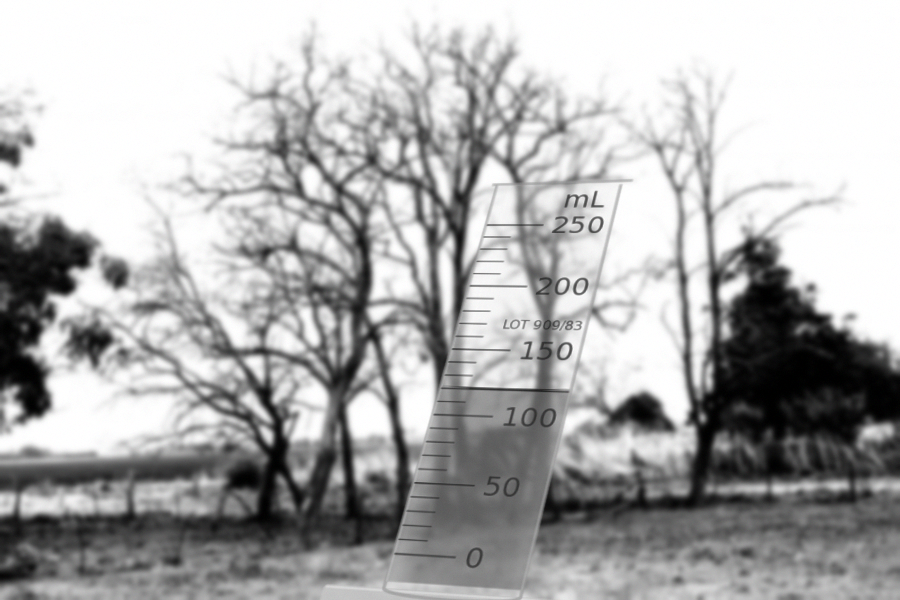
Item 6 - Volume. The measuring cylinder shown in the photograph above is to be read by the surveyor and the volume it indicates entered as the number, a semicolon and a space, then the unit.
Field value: 120; mL
